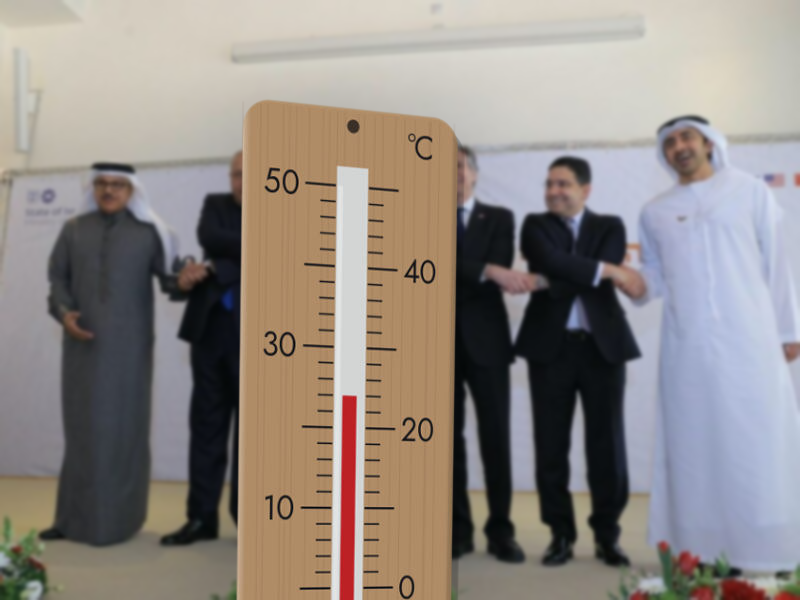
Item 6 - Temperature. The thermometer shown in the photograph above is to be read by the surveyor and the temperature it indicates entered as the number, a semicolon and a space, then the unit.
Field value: 24; °C
